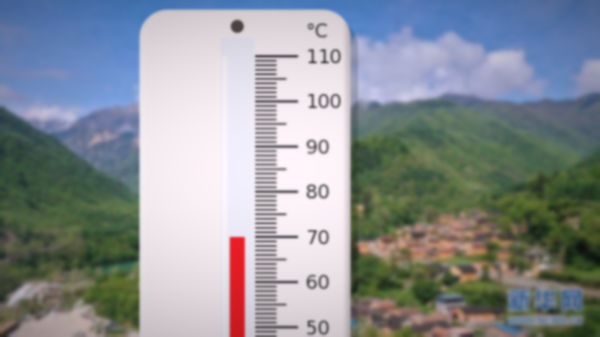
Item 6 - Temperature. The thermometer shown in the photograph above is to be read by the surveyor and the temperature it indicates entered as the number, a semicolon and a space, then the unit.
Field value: 70; °C
